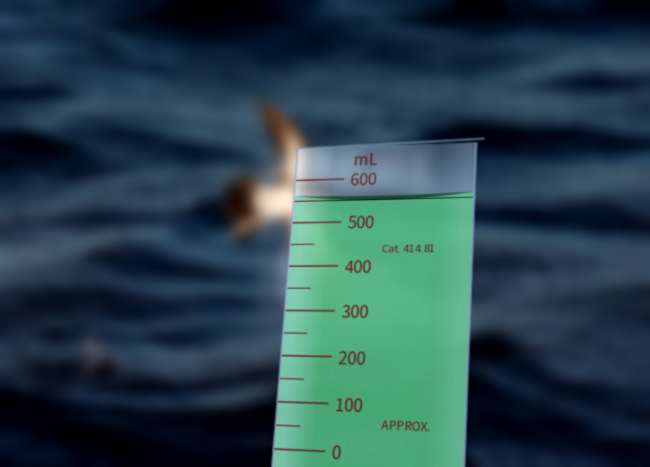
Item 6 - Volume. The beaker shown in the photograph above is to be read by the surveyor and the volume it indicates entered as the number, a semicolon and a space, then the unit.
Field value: 550; mL
